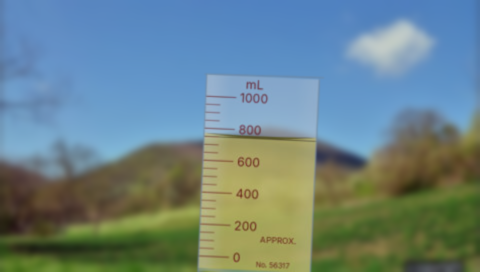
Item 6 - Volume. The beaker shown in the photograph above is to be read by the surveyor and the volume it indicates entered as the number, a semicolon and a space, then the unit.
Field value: 750; mL
